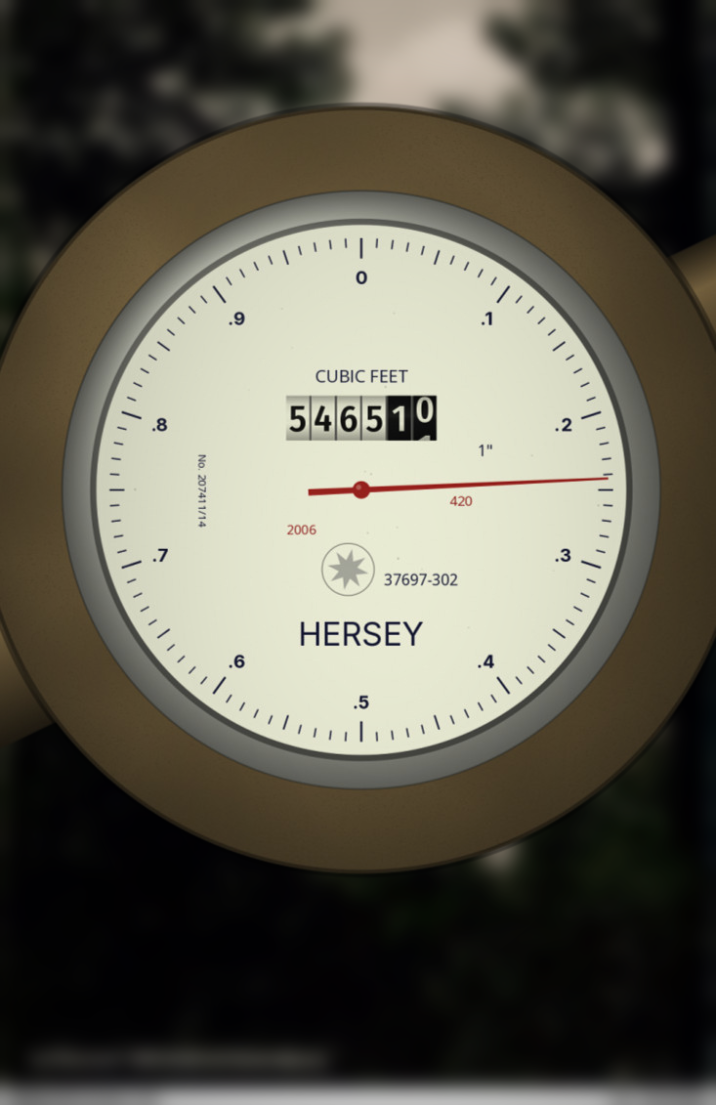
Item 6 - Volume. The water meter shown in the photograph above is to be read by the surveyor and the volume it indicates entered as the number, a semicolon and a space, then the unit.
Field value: 546510.24; ft³
